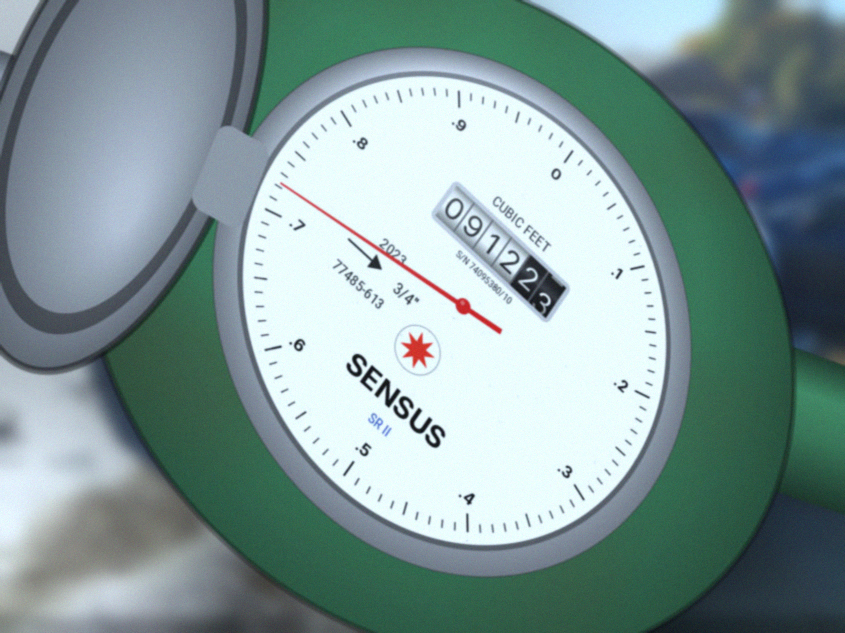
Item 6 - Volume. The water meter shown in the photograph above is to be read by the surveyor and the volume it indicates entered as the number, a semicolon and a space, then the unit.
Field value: 91222.72; ft³
